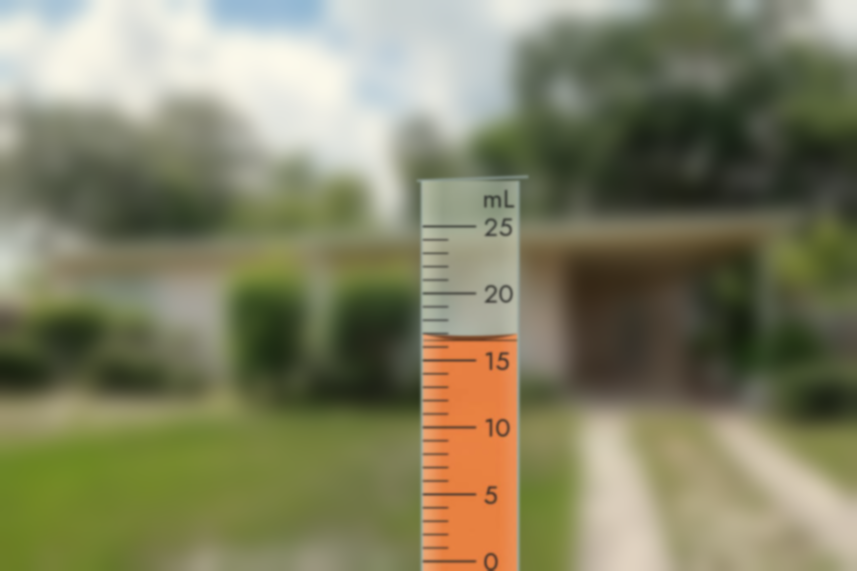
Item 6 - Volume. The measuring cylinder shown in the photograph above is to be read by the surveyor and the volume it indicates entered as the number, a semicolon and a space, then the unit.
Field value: 16.5; mL
